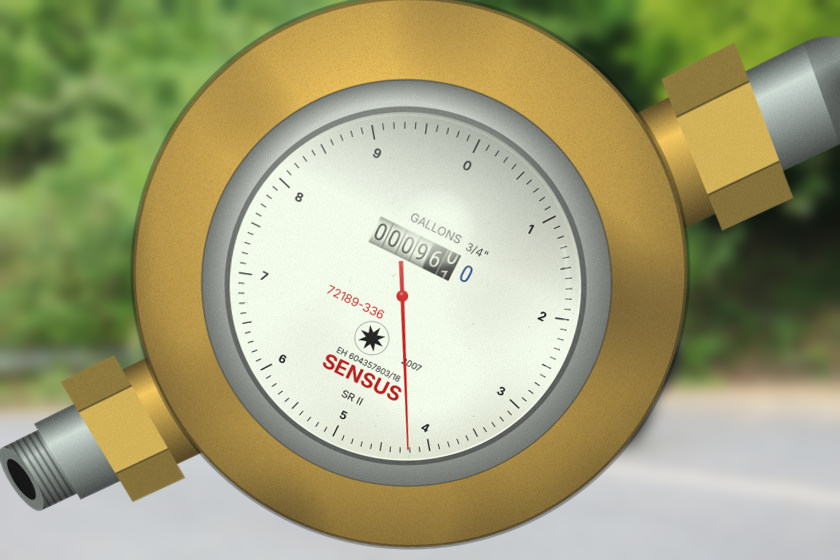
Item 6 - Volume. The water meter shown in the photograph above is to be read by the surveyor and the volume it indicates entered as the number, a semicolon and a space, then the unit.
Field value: 9604.2; gal
